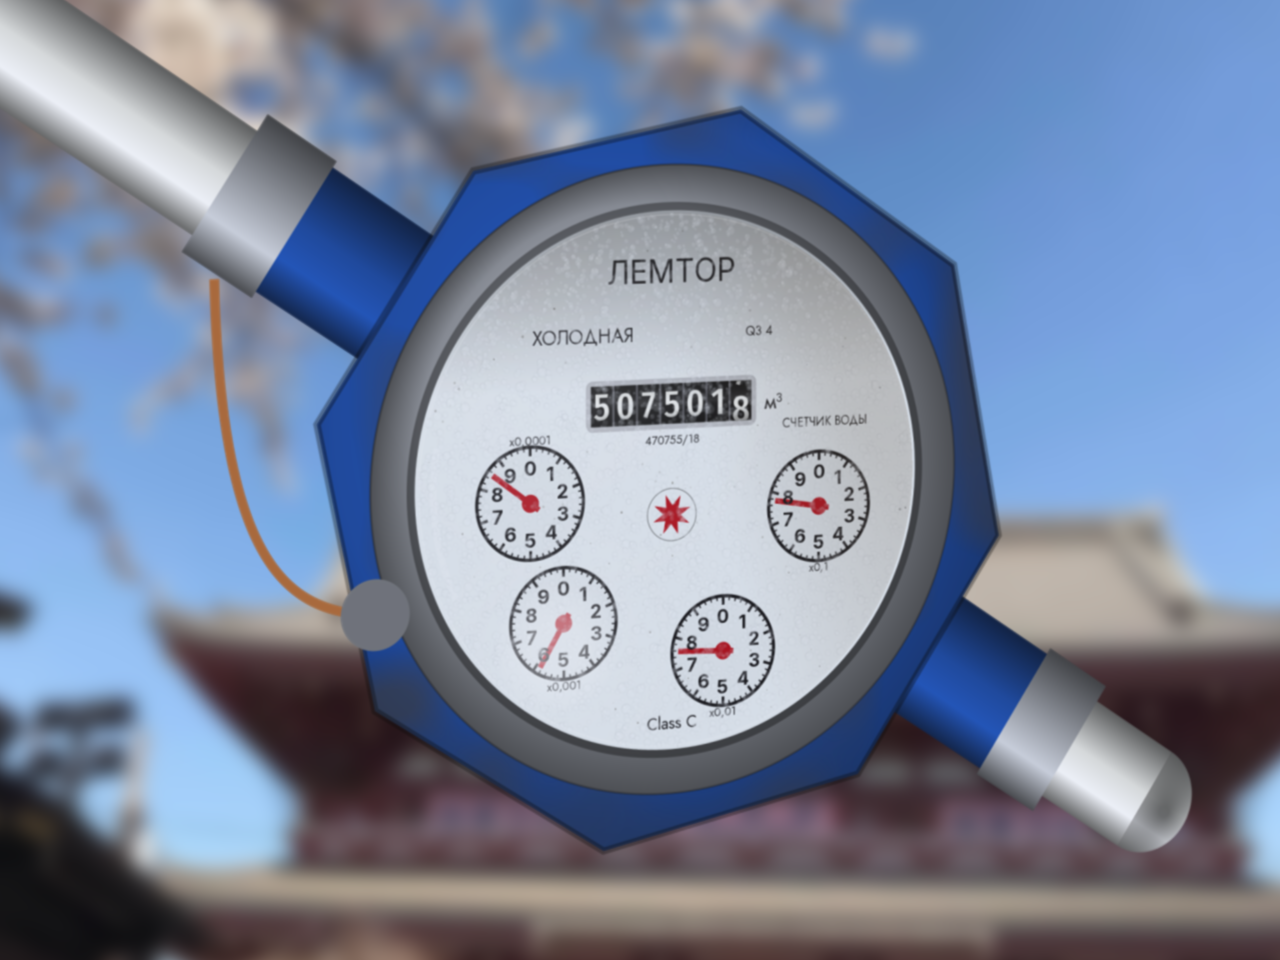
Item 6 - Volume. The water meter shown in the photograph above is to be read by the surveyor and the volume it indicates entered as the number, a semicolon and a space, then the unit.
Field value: 5075017.7758; m³
